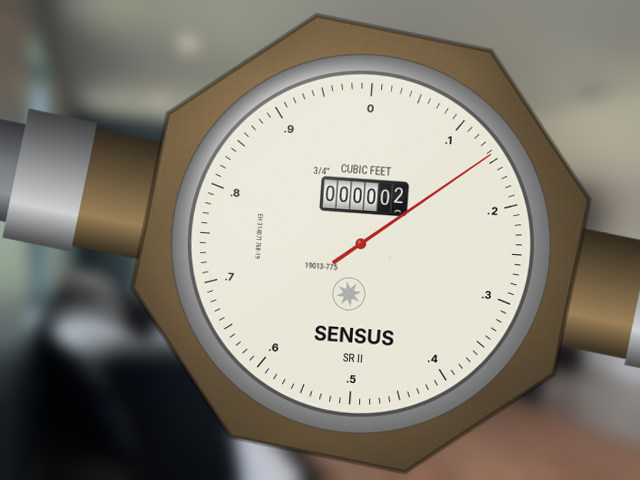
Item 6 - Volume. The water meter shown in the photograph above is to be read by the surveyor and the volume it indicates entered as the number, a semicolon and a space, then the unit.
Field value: 2.14; ft³
